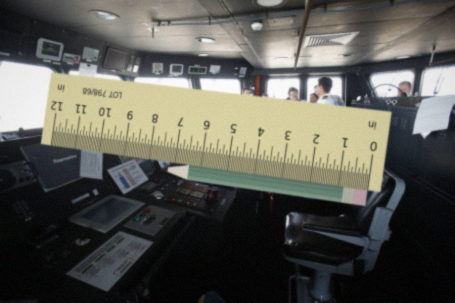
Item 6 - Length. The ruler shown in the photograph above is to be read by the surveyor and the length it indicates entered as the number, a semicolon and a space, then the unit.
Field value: 7.5; in
